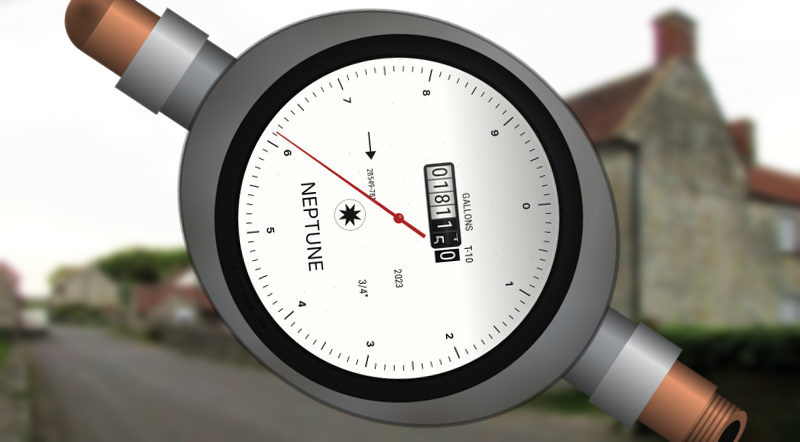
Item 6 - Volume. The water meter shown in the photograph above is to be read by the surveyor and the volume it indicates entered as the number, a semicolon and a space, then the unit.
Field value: 181146.1; gal
